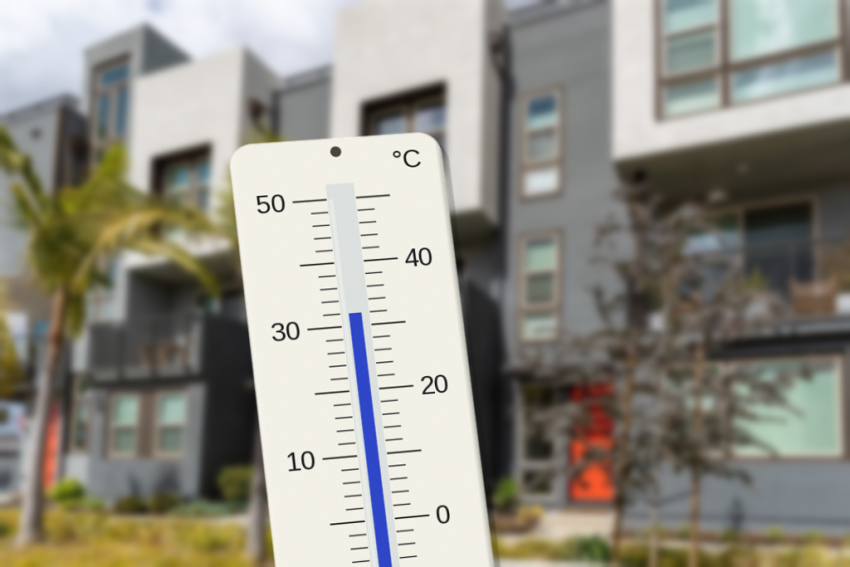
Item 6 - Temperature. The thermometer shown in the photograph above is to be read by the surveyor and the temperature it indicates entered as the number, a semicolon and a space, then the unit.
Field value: 32; °C
